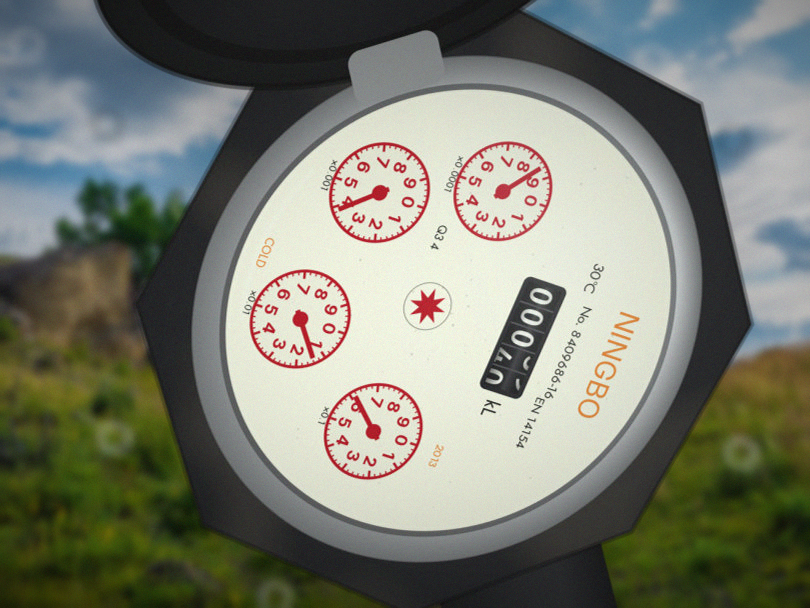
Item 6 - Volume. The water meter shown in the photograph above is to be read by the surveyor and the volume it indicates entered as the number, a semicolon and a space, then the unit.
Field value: 39.6138; kL
